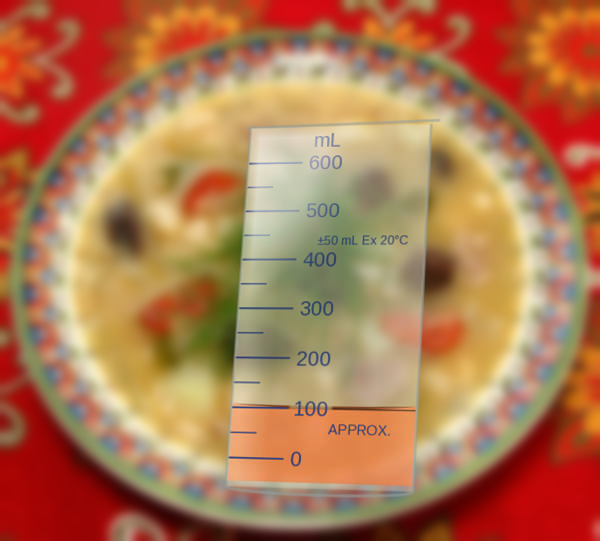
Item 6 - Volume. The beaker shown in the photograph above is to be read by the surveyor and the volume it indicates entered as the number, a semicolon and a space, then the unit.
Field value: 100; mL
